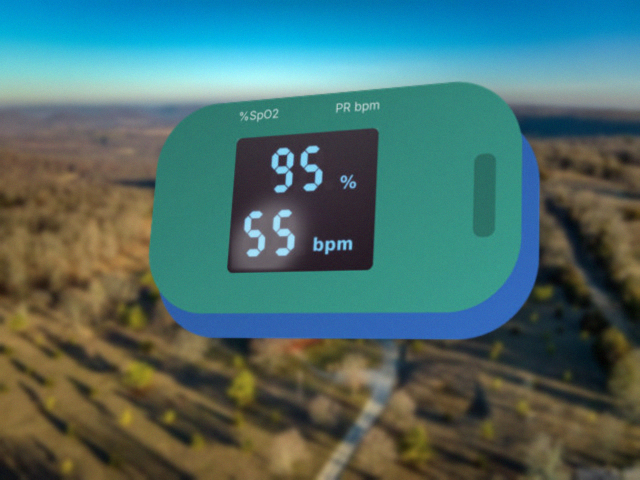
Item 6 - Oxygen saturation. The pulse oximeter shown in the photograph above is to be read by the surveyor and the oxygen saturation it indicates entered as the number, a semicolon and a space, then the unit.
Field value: 95; %
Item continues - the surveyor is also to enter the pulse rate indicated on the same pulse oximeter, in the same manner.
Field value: 55; bpm
